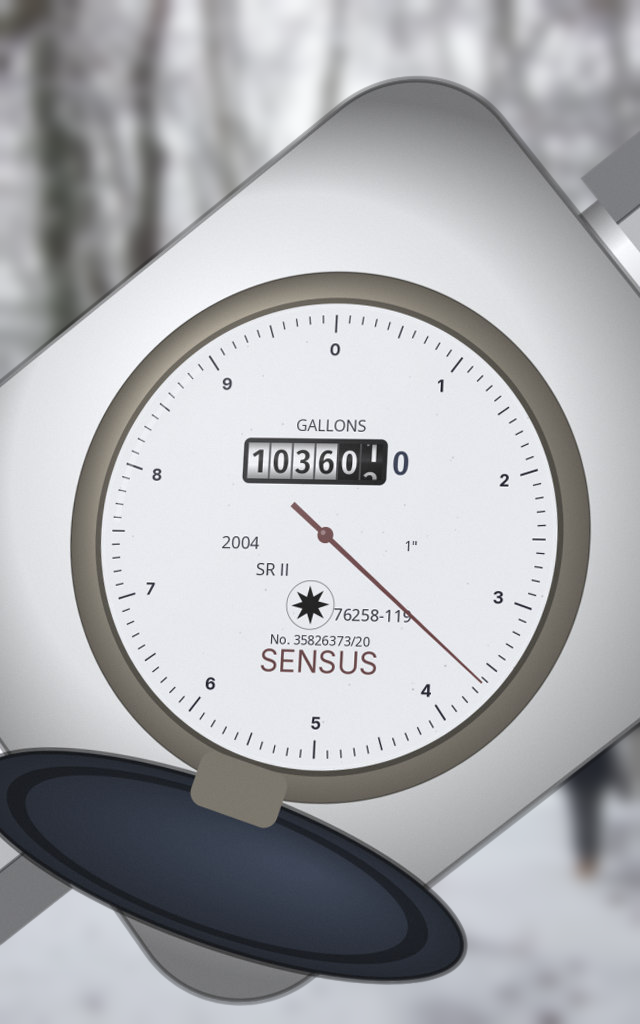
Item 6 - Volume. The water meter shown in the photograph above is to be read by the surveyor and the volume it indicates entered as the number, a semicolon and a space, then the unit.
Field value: 1036013.6; gal
